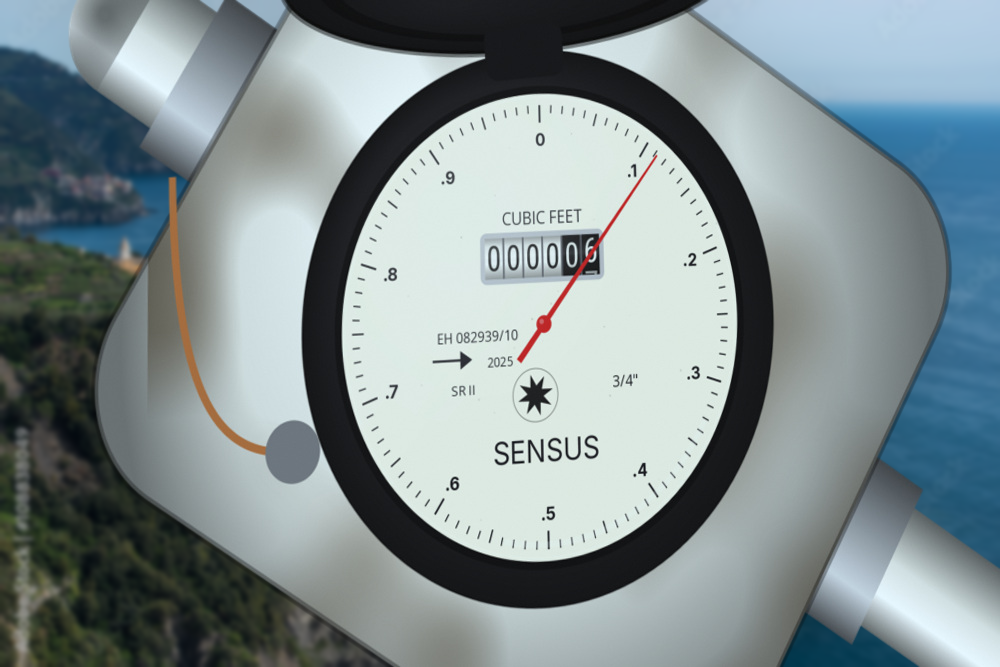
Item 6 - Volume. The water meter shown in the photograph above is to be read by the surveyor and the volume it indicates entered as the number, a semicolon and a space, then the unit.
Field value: 6.11; ft³
